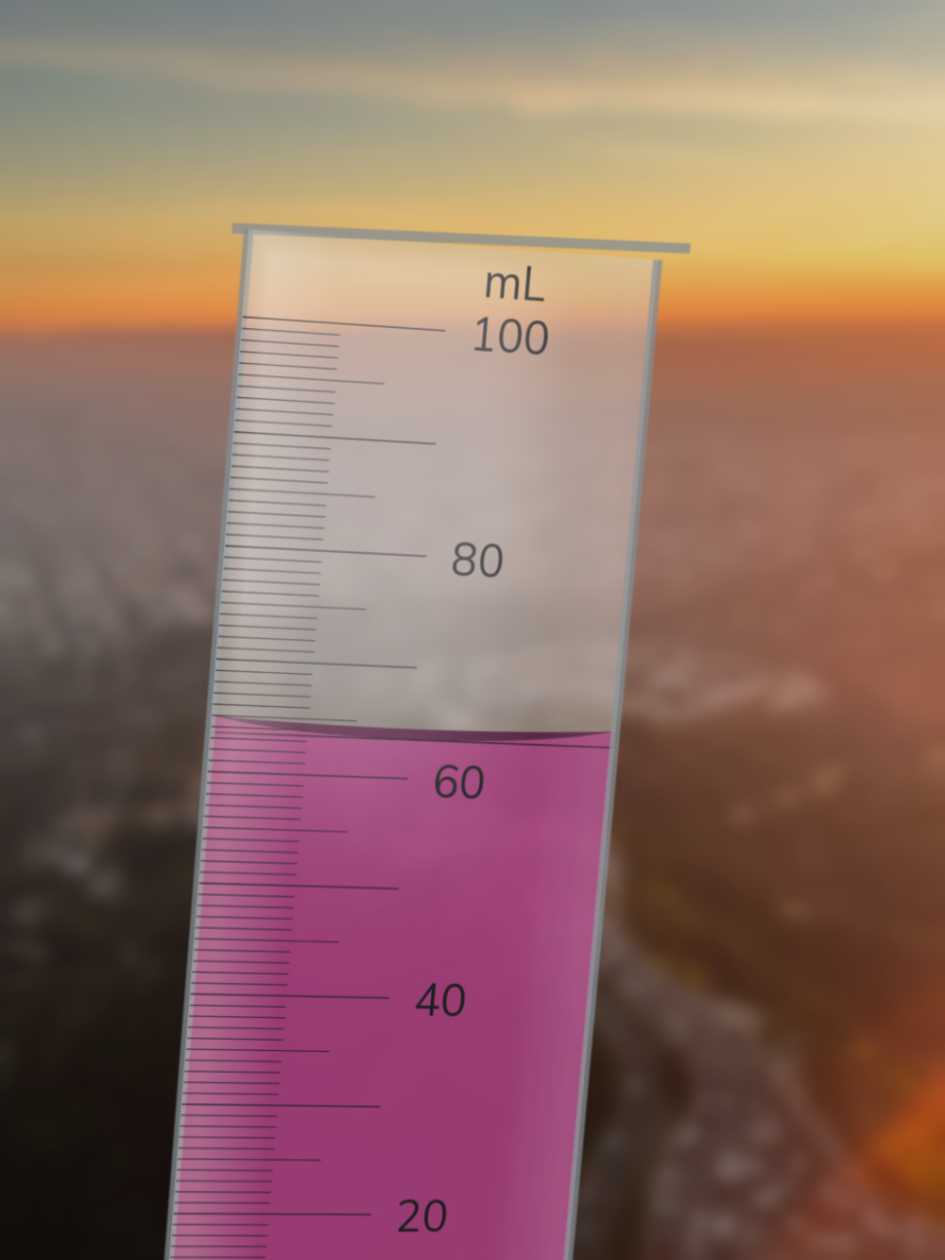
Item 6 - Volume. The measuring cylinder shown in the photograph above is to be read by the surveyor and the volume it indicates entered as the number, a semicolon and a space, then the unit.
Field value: 63.5; mL
